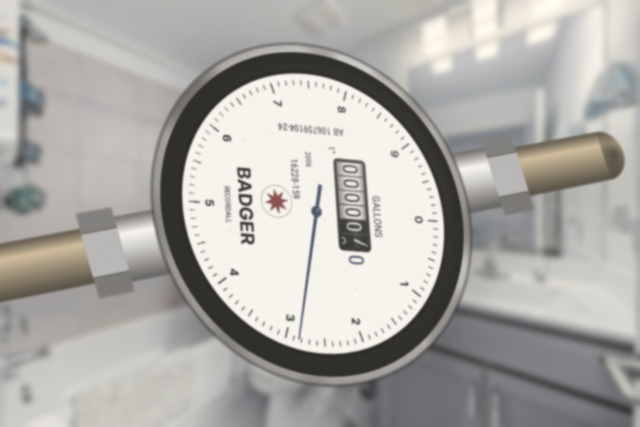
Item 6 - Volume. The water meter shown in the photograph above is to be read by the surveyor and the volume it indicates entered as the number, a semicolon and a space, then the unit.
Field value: 72.8; gal
